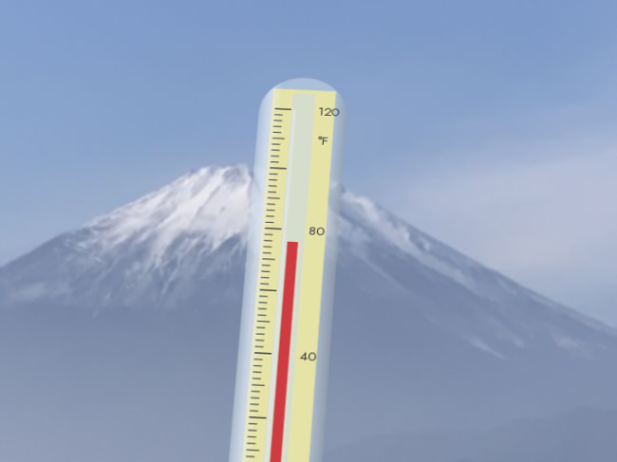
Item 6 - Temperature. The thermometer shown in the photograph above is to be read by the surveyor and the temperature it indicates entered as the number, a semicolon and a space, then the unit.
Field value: 76; °F
